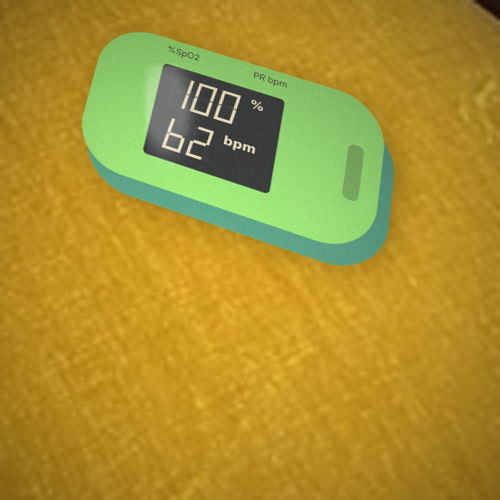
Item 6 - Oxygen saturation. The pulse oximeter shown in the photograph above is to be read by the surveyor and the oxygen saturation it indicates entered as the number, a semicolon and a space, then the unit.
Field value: 100; %
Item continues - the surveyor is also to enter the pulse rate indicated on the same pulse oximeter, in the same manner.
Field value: 62; bpm
